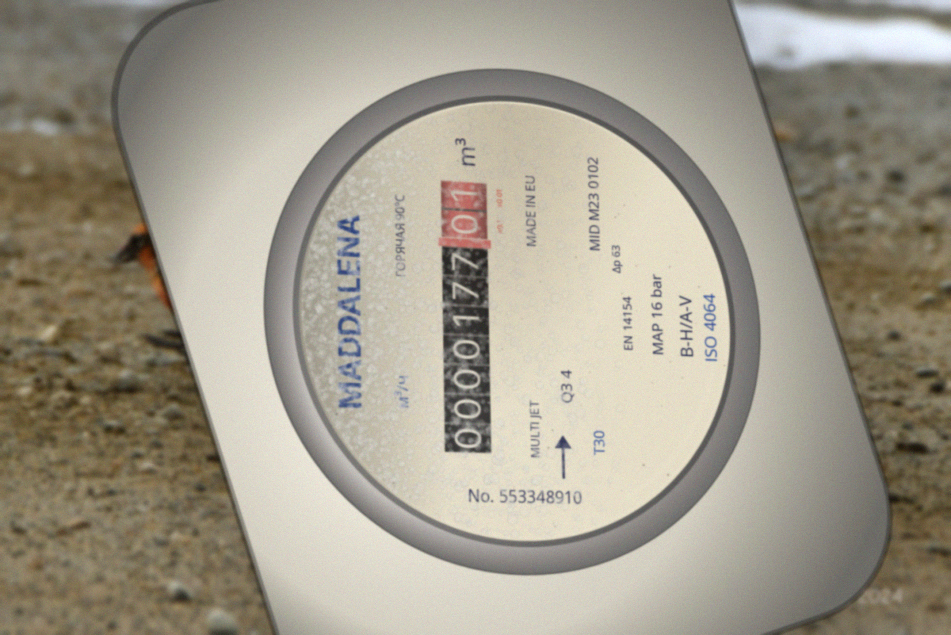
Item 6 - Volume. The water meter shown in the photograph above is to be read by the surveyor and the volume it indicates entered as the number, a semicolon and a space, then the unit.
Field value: 177.01; m³
